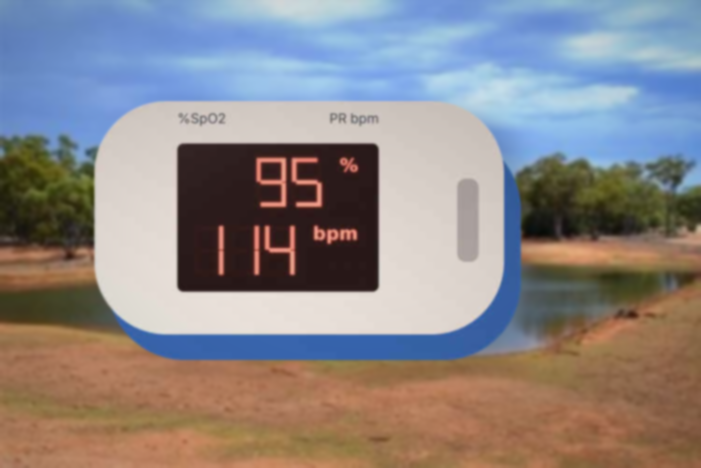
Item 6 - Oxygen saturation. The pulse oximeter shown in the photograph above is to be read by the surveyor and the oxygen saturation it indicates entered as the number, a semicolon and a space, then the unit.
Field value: 95; %
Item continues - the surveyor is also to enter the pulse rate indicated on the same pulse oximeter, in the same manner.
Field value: 114; bpm
